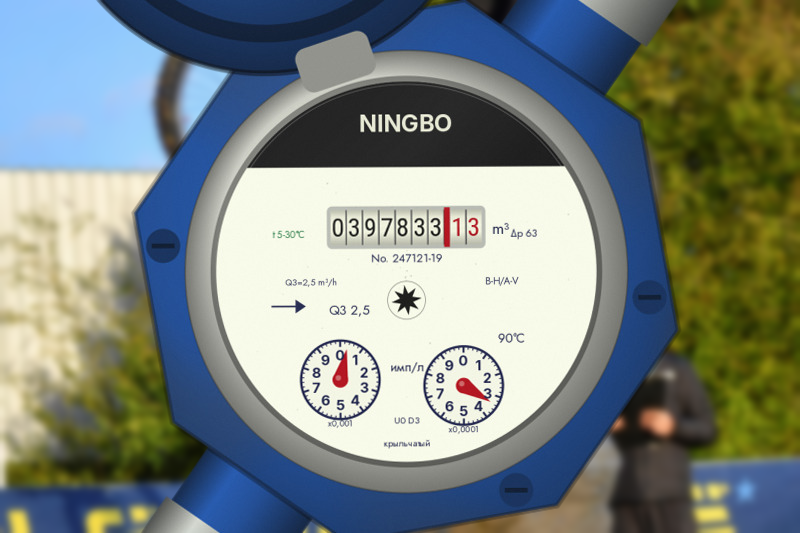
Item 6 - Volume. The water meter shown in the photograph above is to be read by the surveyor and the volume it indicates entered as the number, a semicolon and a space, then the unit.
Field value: 397833.1303; m³
